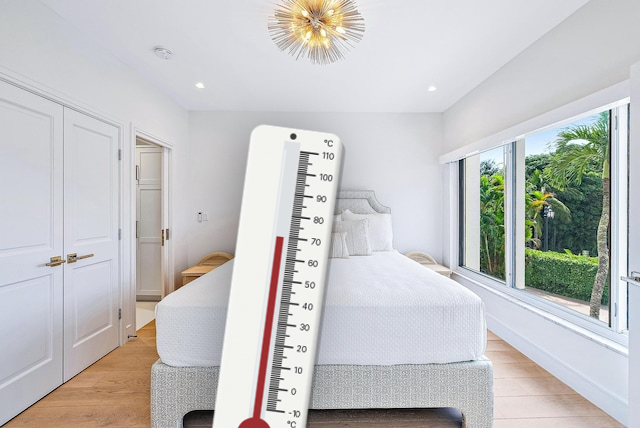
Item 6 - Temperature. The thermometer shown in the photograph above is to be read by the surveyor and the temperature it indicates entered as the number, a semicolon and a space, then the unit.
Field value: 70; °C
